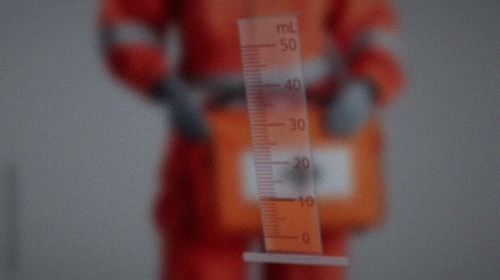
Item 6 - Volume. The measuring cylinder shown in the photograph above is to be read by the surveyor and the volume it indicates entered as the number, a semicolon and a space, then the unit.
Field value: 10; mL
